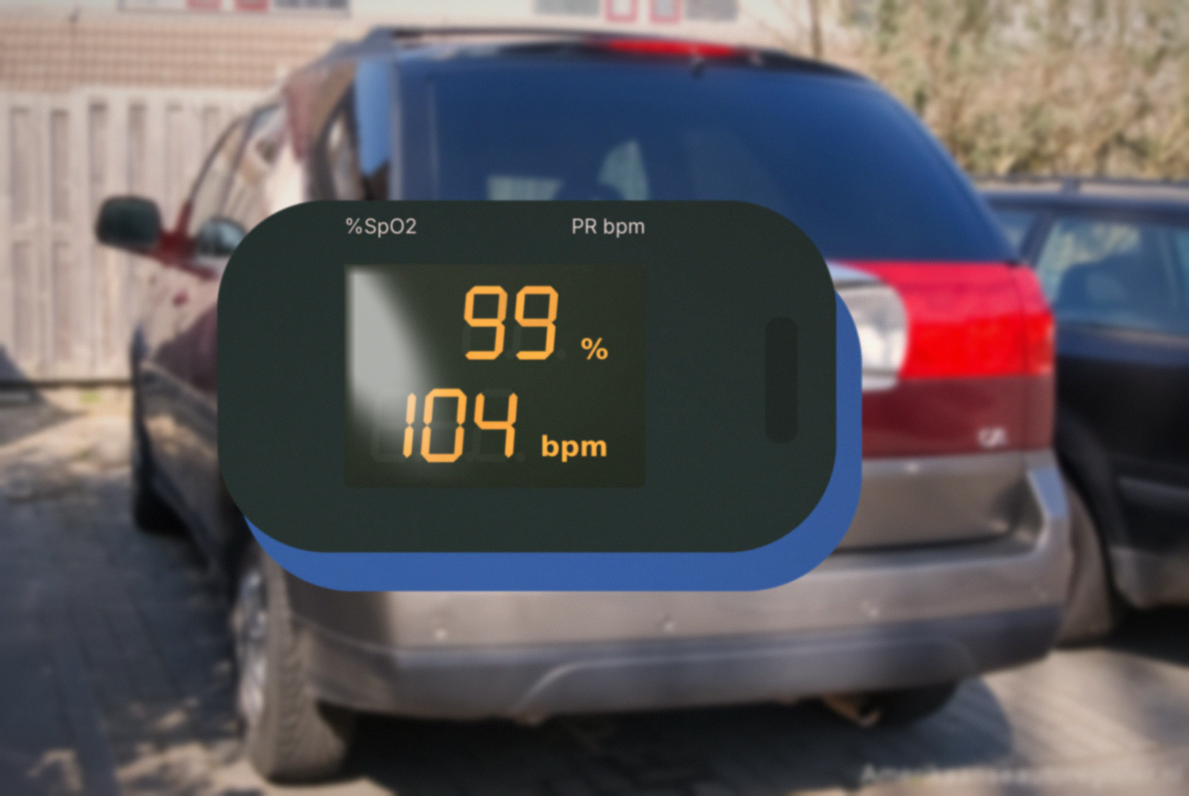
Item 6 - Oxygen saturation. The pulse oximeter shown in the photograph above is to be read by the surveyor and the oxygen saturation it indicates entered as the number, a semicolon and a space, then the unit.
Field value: 99; %
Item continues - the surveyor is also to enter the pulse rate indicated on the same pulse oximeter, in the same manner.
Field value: 104; bpm
